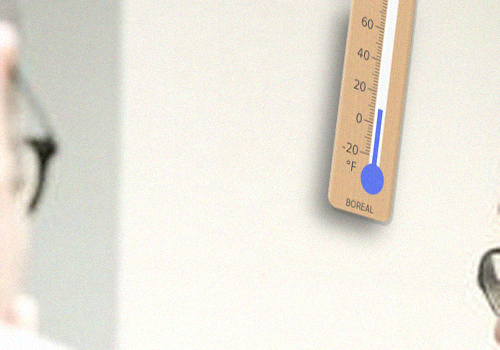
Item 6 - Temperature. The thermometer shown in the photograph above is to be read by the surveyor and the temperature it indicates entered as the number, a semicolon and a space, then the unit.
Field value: 10; °F
